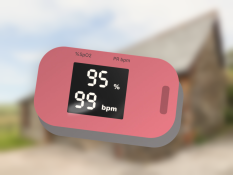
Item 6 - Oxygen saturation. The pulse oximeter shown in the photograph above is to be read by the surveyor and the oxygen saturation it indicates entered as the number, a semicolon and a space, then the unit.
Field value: 95; %
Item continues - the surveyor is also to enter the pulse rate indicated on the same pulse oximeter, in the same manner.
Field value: 99; bpm
